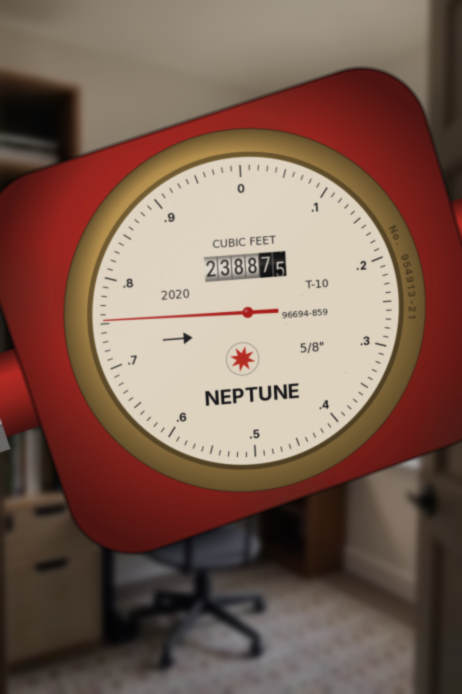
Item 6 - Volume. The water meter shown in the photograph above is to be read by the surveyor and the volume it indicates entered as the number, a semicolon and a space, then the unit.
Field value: 238874.75; ft³
